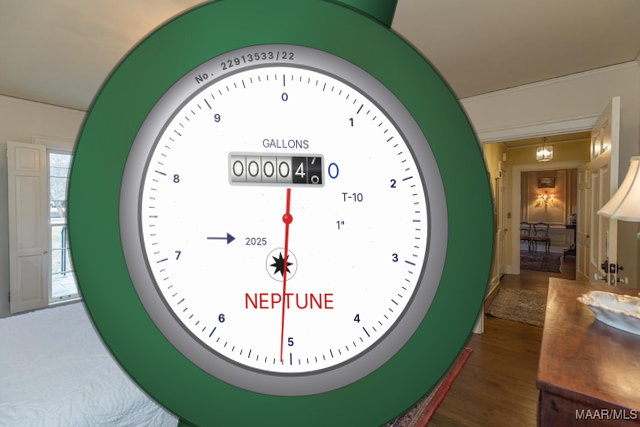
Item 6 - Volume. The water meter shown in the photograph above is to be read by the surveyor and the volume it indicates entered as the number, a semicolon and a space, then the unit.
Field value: 475.1; gal
